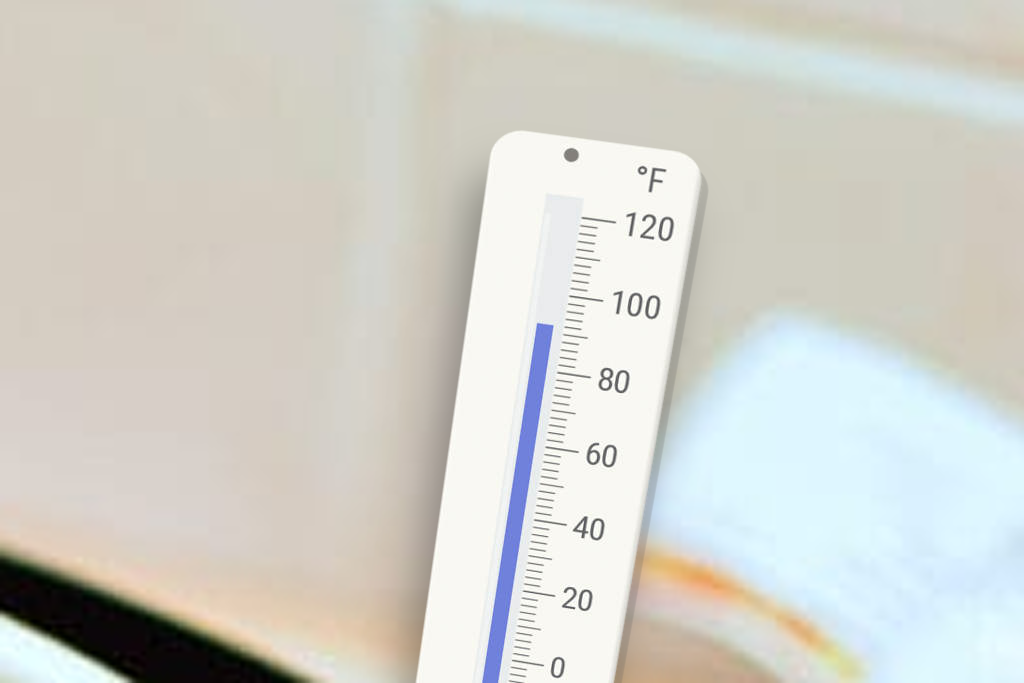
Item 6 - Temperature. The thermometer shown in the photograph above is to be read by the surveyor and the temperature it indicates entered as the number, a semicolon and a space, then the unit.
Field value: 92; °F
